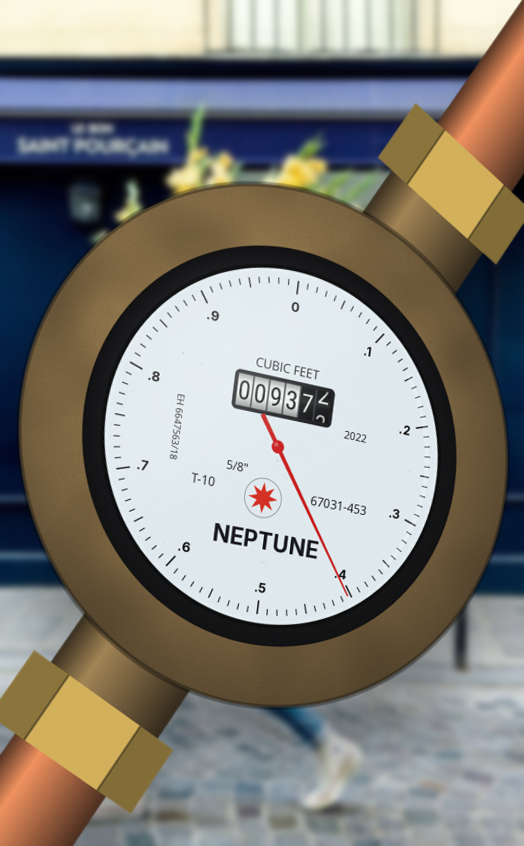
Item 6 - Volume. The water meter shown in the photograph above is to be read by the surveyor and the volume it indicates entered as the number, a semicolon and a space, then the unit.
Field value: 9372.40; ft³
